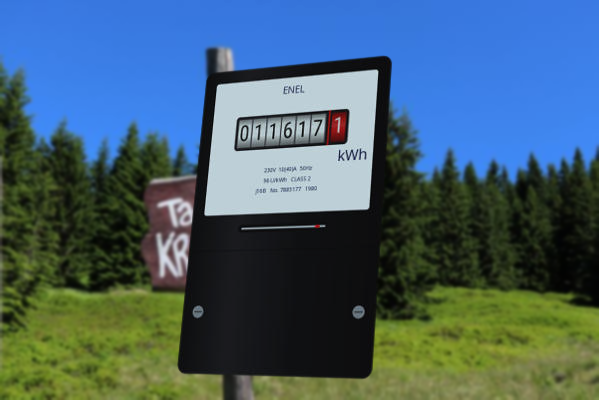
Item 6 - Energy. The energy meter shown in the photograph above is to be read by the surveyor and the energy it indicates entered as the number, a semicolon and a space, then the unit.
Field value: 11617.1; kWh
